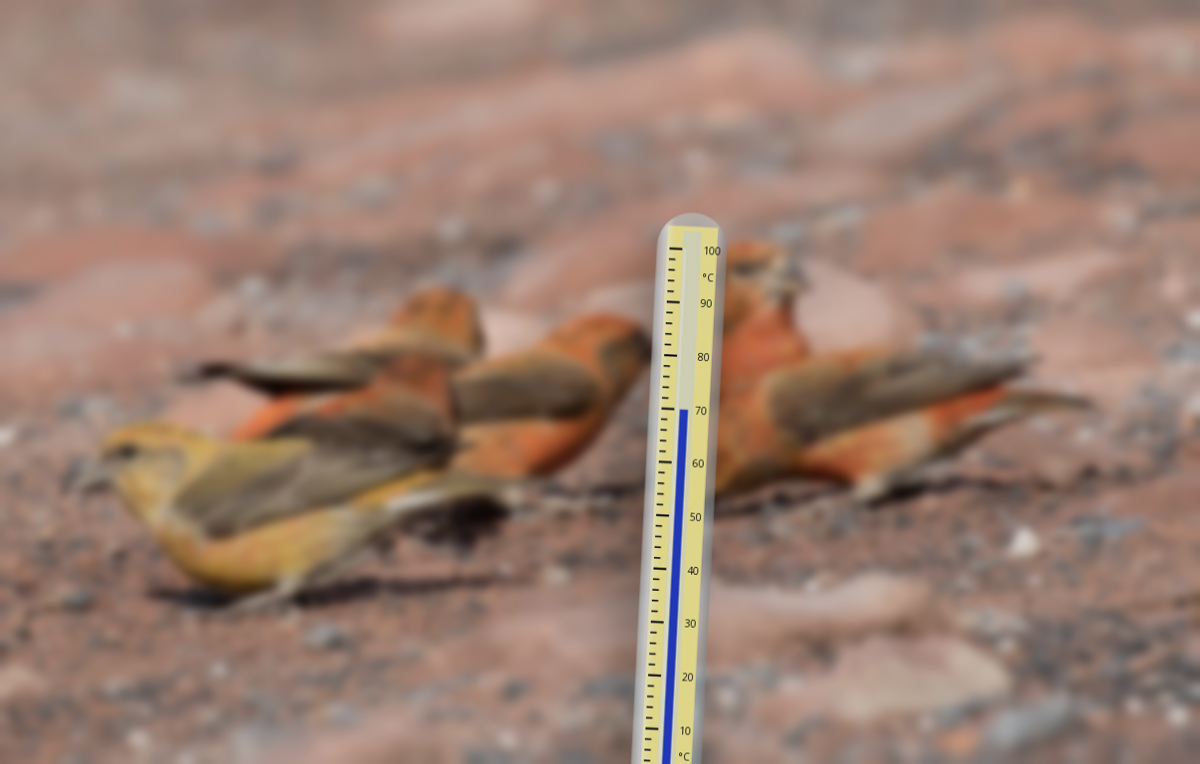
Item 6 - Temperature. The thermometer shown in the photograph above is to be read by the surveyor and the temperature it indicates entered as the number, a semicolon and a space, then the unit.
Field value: 70; °C
